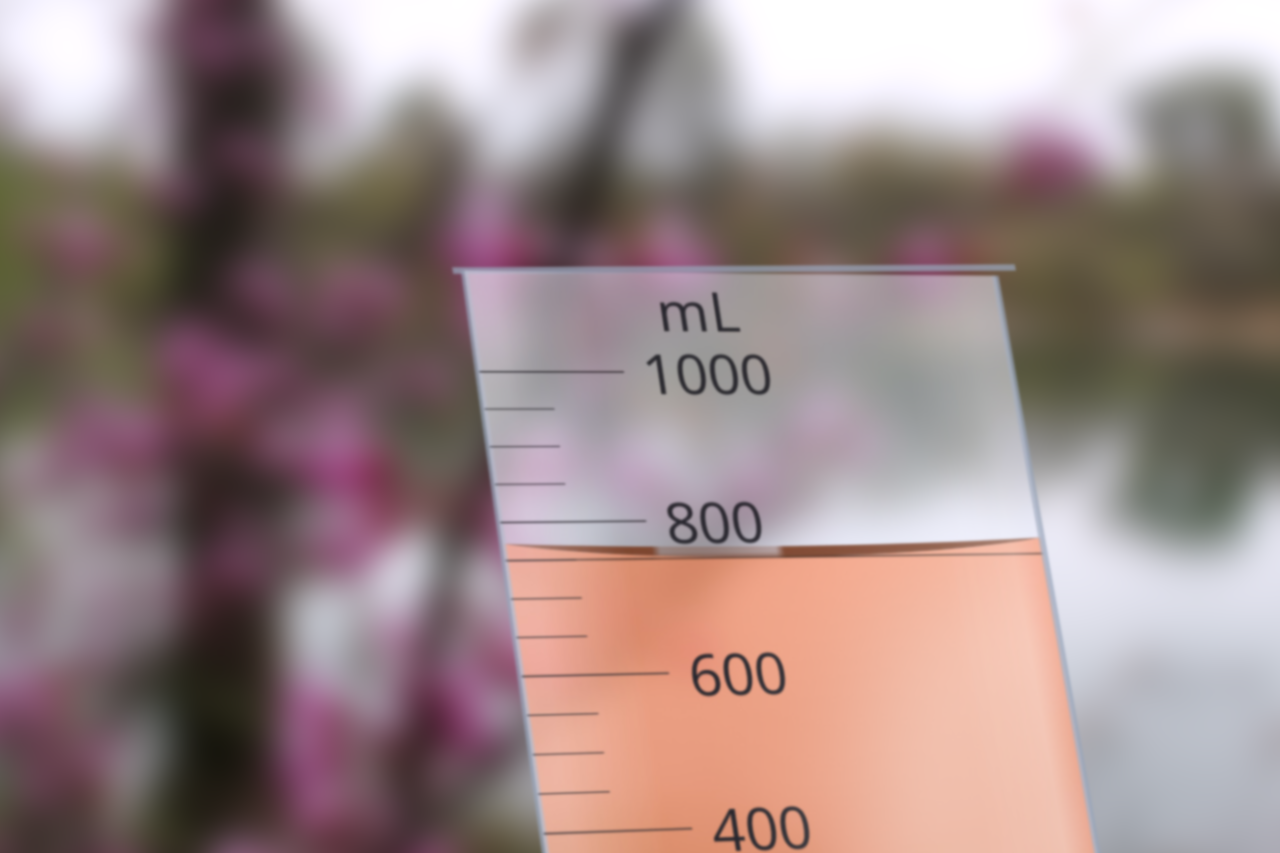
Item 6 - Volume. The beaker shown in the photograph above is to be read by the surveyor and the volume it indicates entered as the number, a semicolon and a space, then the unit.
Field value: 750; mL
